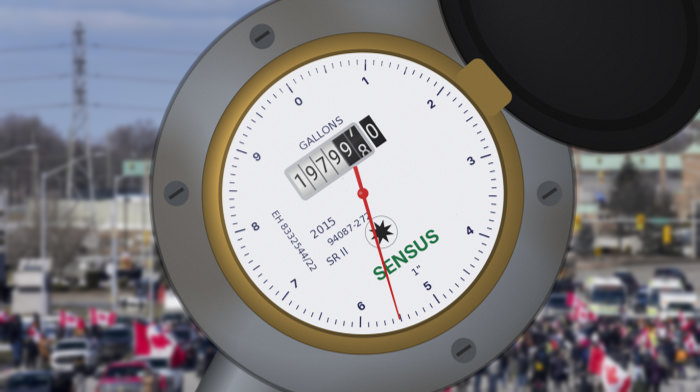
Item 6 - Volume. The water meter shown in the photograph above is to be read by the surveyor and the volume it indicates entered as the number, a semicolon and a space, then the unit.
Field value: 1979975.5; gal
